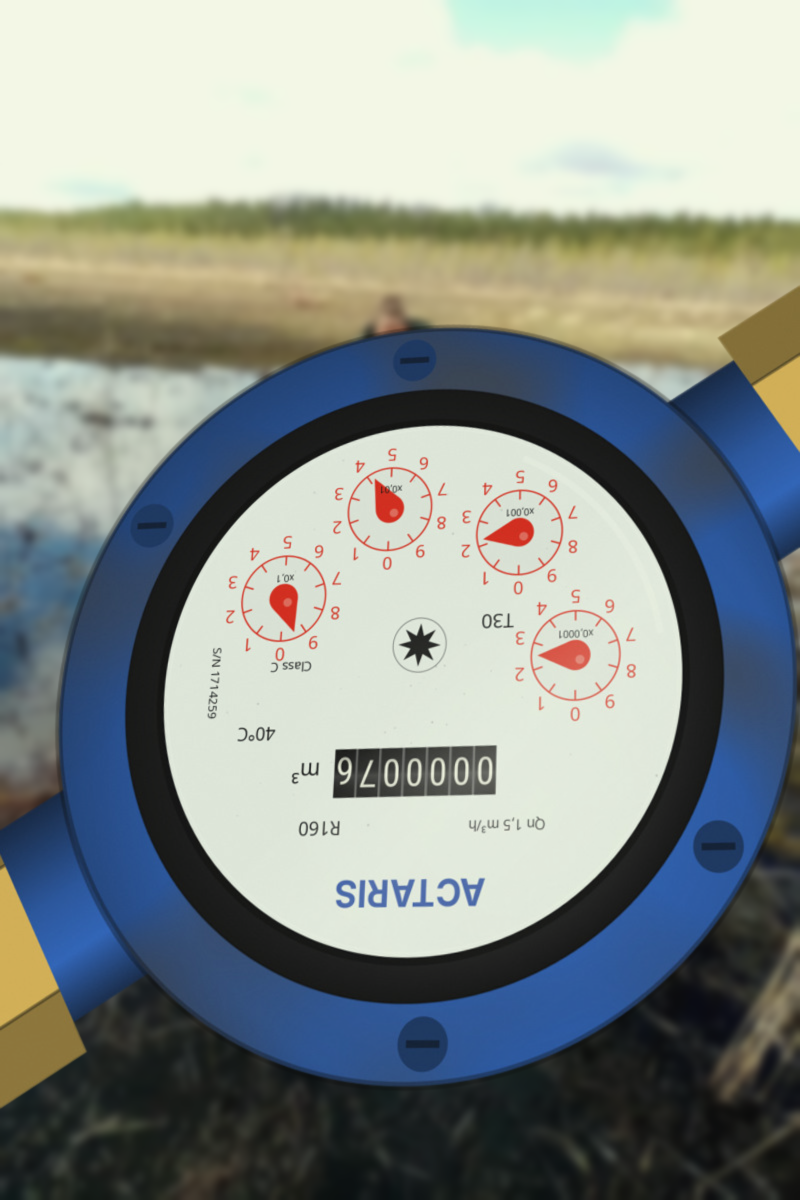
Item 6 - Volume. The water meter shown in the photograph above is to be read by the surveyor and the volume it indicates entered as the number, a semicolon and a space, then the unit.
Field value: 75.9422; m³
